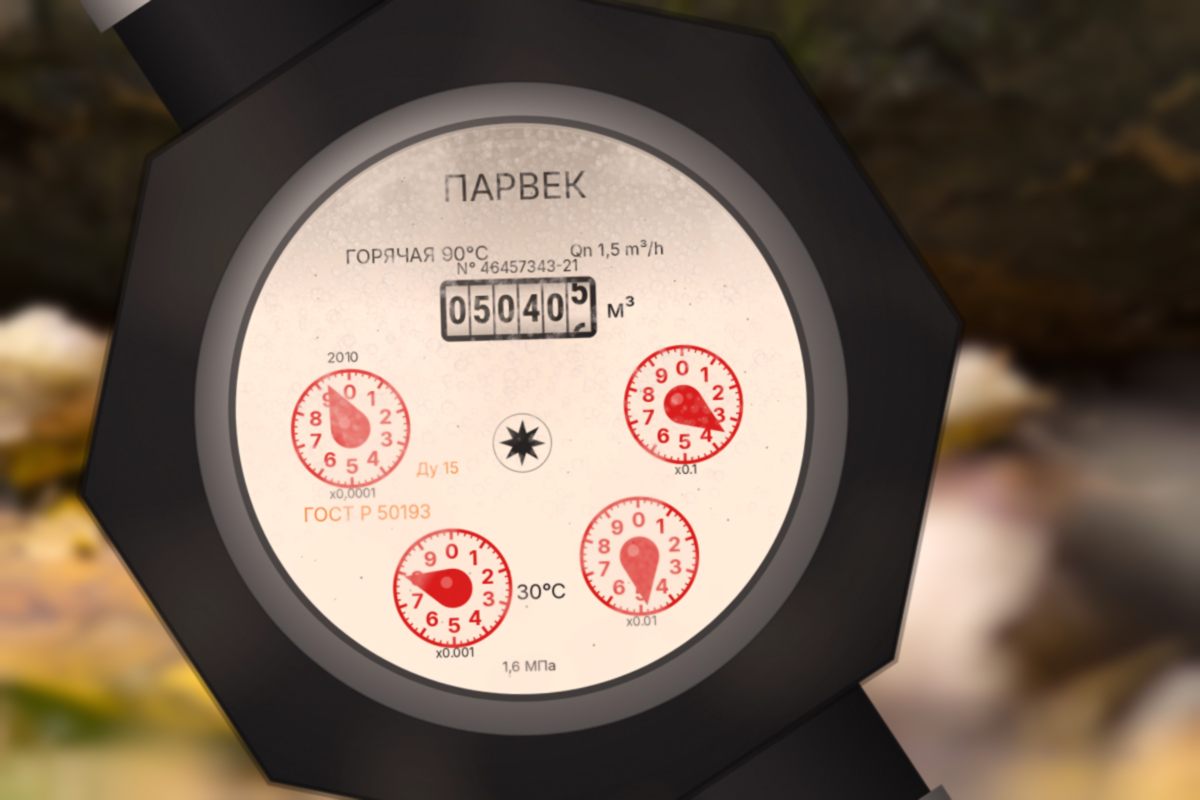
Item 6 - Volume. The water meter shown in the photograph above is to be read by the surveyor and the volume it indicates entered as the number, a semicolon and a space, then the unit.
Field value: 50405.3479; m³
